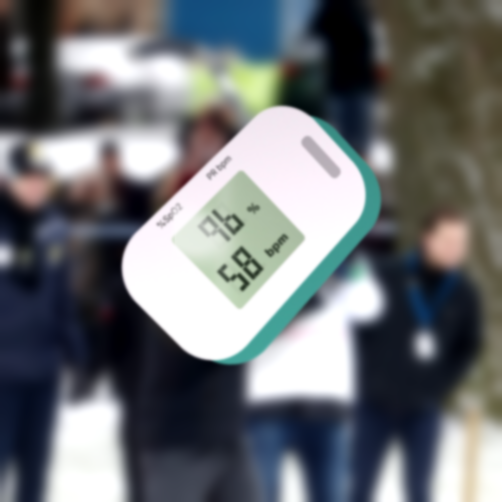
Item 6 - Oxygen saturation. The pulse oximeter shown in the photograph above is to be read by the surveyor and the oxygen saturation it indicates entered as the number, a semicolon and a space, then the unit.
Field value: 96; %
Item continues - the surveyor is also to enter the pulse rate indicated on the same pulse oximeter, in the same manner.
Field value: 58; bpm
